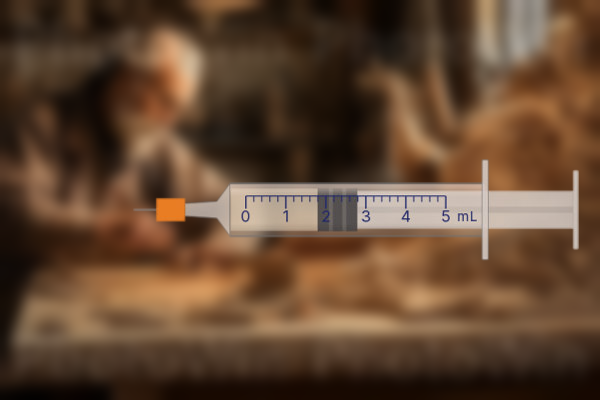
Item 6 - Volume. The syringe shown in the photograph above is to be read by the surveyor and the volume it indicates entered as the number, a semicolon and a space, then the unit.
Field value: 1.8; mL
